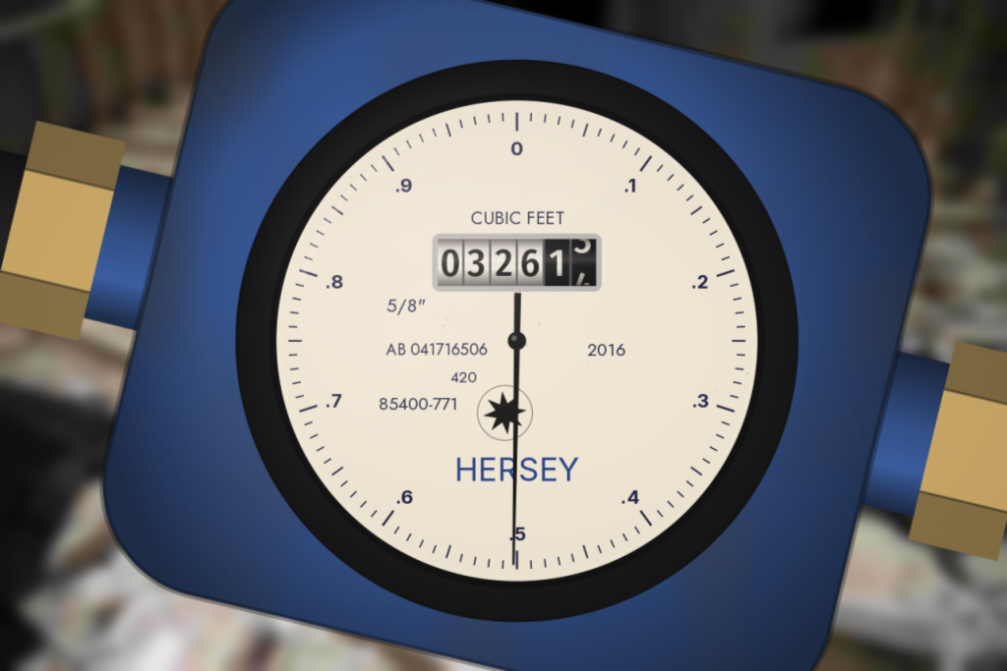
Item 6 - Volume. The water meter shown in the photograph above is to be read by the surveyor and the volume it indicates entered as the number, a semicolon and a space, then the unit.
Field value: 32613.50; ft³
